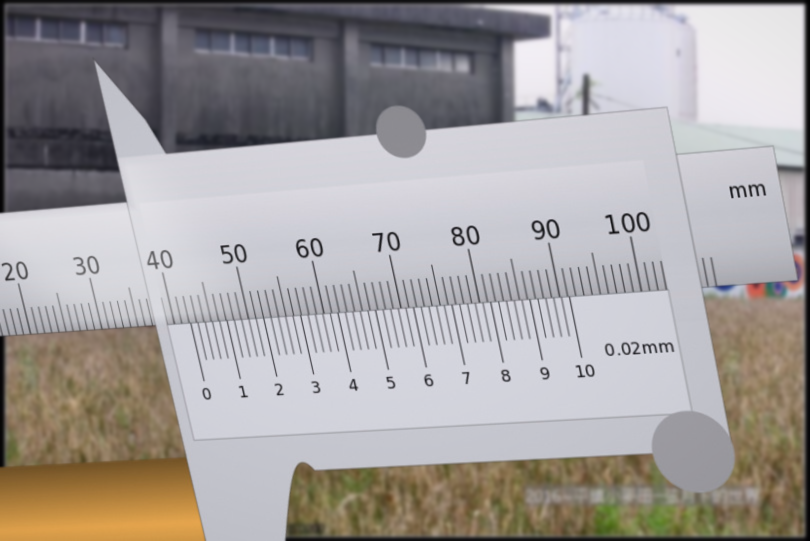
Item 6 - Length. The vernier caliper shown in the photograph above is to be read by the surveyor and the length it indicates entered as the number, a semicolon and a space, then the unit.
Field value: 42.2; mm
